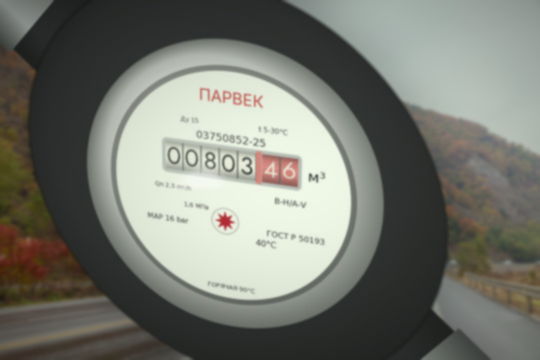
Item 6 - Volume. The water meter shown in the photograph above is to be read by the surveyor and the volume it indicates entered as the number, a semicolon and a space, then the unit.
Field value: 803.46; m³
